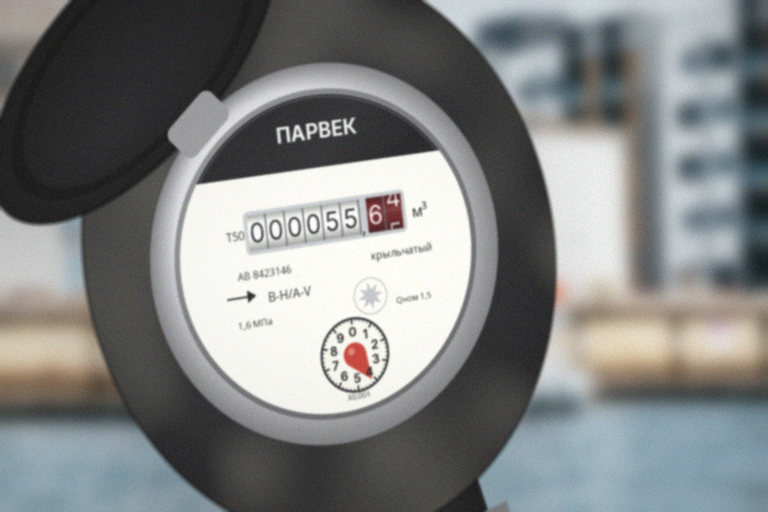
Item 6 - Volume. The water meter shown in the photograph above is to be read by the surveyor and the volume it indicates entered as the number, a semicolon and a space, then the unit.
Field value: 55.644; m³
